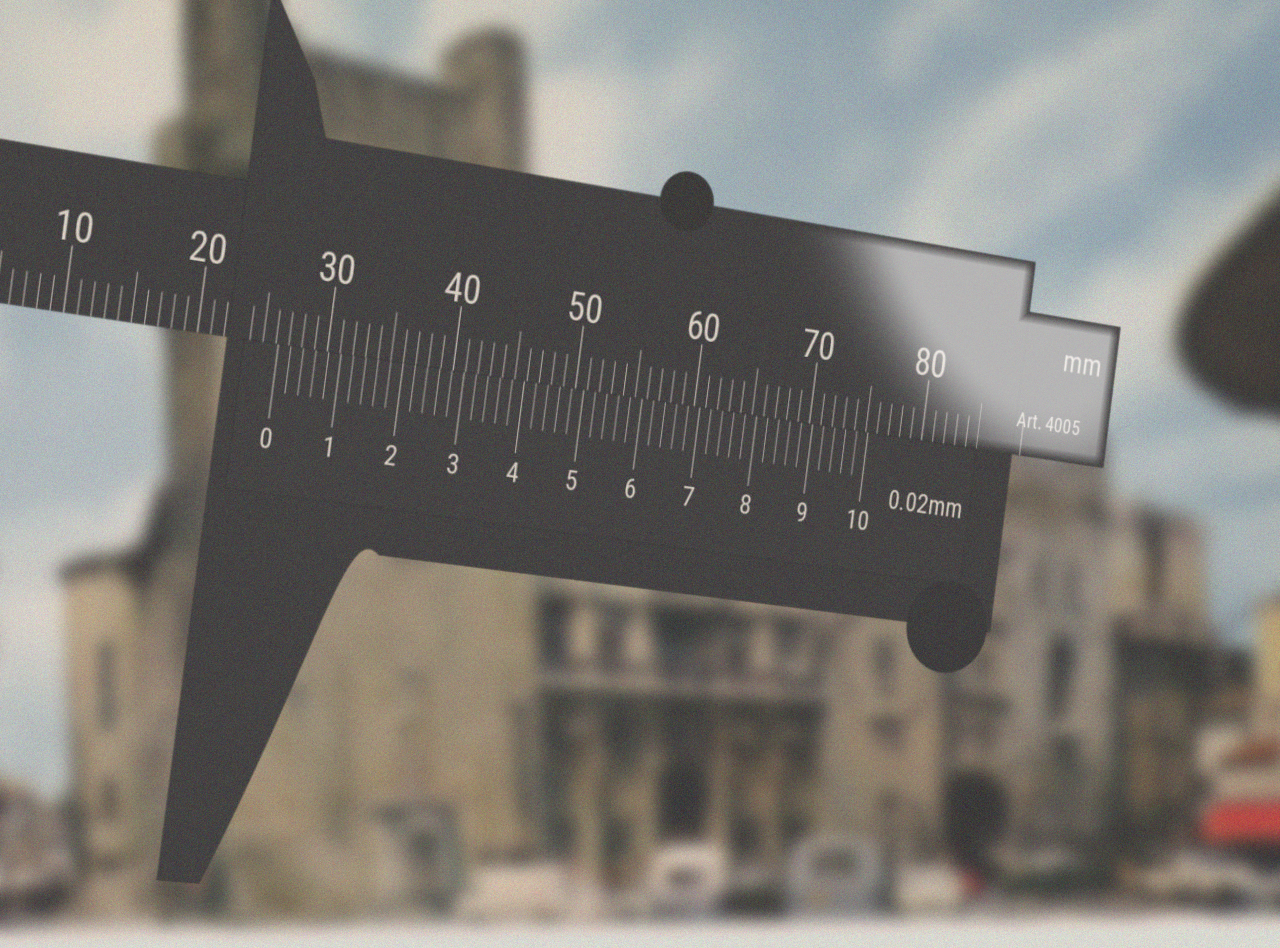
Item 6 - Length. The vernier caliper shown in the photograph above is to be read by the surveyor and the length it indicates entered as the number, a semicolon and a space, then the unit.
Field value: 26.2; mm
